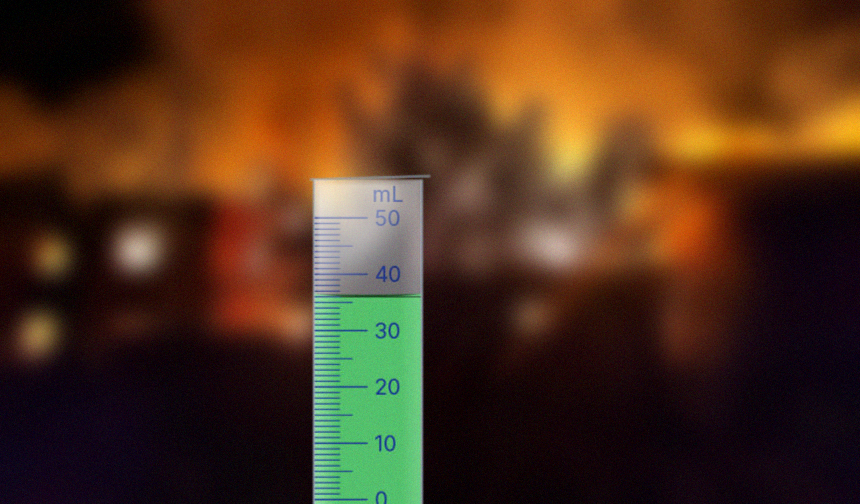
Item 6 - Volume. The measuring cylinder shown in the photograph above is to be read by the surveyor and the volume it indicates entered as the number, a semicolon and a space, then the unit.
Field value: 36; mL
